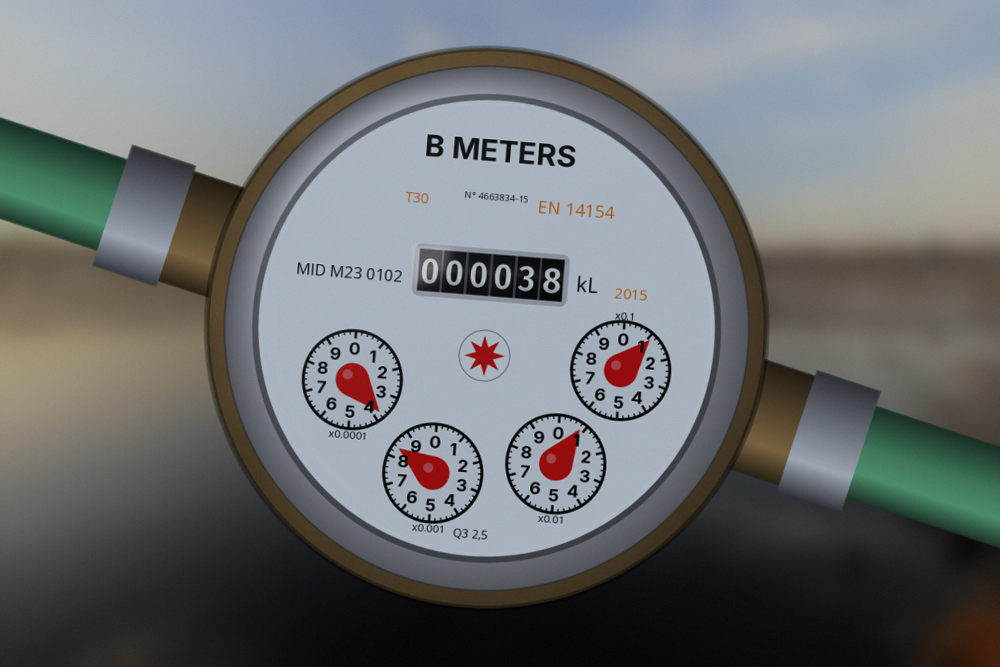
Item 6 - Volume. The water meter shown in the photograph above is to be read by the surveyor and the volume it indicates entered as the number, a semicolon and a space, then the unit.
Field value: 38.1083; kL
